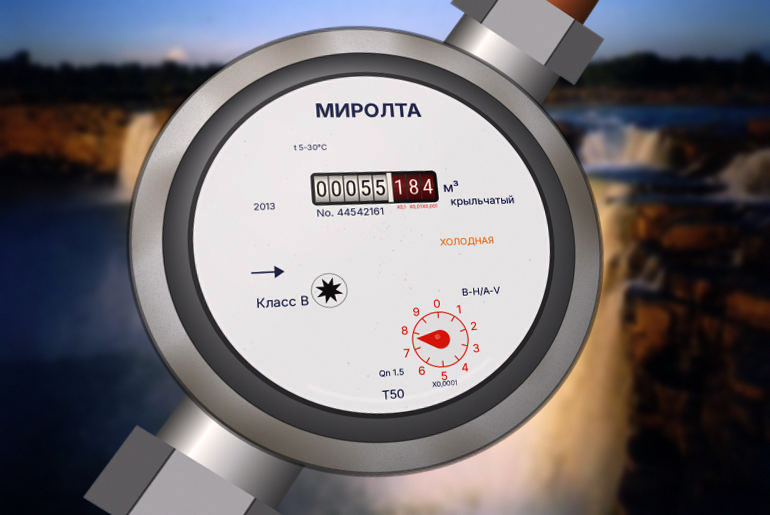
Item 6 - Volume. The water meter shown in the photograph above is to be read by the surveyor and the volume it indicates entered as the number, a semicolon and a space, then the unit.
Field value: 55.1847; m³
